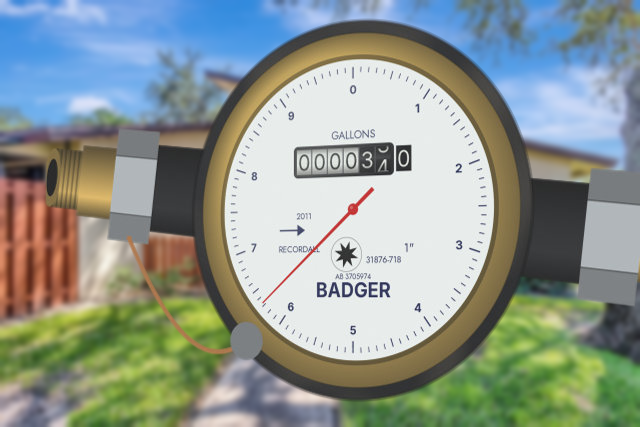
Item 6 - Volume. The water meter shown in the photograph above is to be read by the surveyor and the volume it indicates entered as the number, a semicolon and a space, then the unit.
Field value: 336.3; gal
